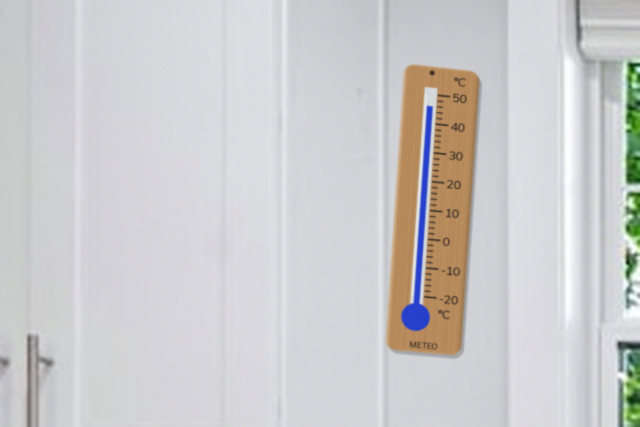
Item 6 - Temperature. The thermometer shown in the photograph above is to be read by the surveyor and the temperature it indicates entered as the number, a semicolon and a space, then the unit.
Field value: 46; °C
